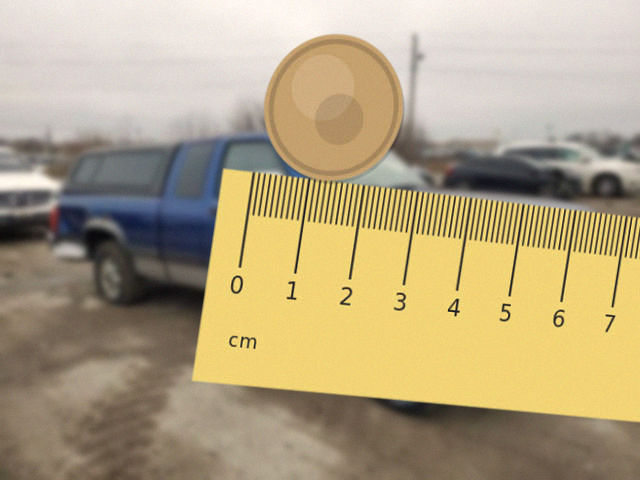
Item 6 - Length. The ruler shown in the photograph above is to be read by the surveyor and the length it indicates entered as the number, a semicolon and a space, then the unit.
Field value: 2.5; cm
